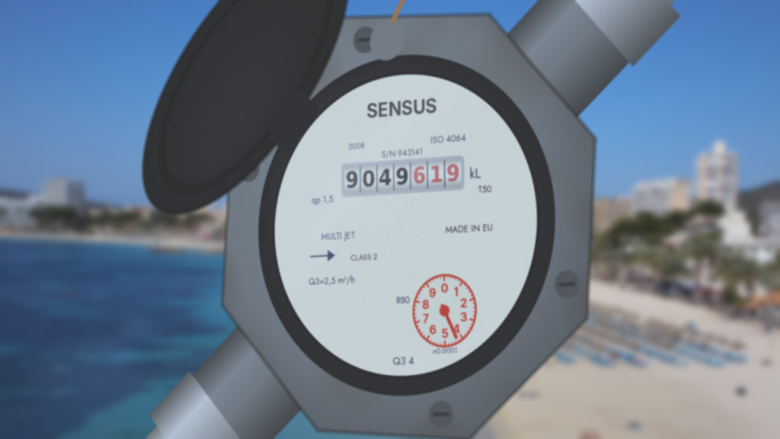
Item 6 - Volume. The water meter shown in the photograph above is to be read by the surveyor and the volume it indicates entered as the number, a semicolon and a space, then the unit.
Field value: 9049.6194; kL
